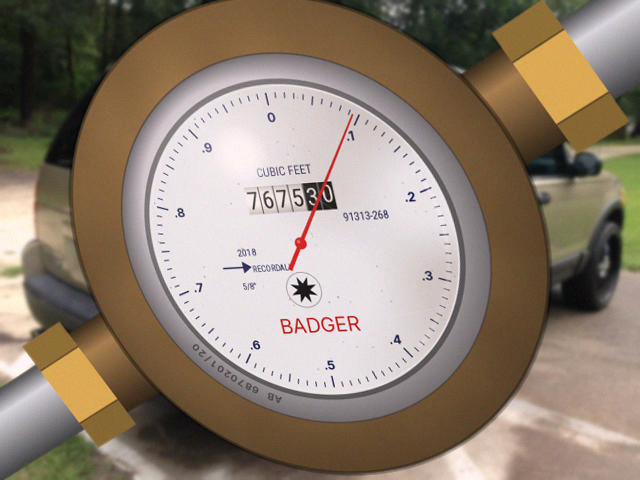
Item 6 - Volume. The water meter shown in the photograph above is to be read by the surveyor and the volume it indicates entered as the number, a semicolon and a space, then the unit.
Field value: 767530.09; ft³
